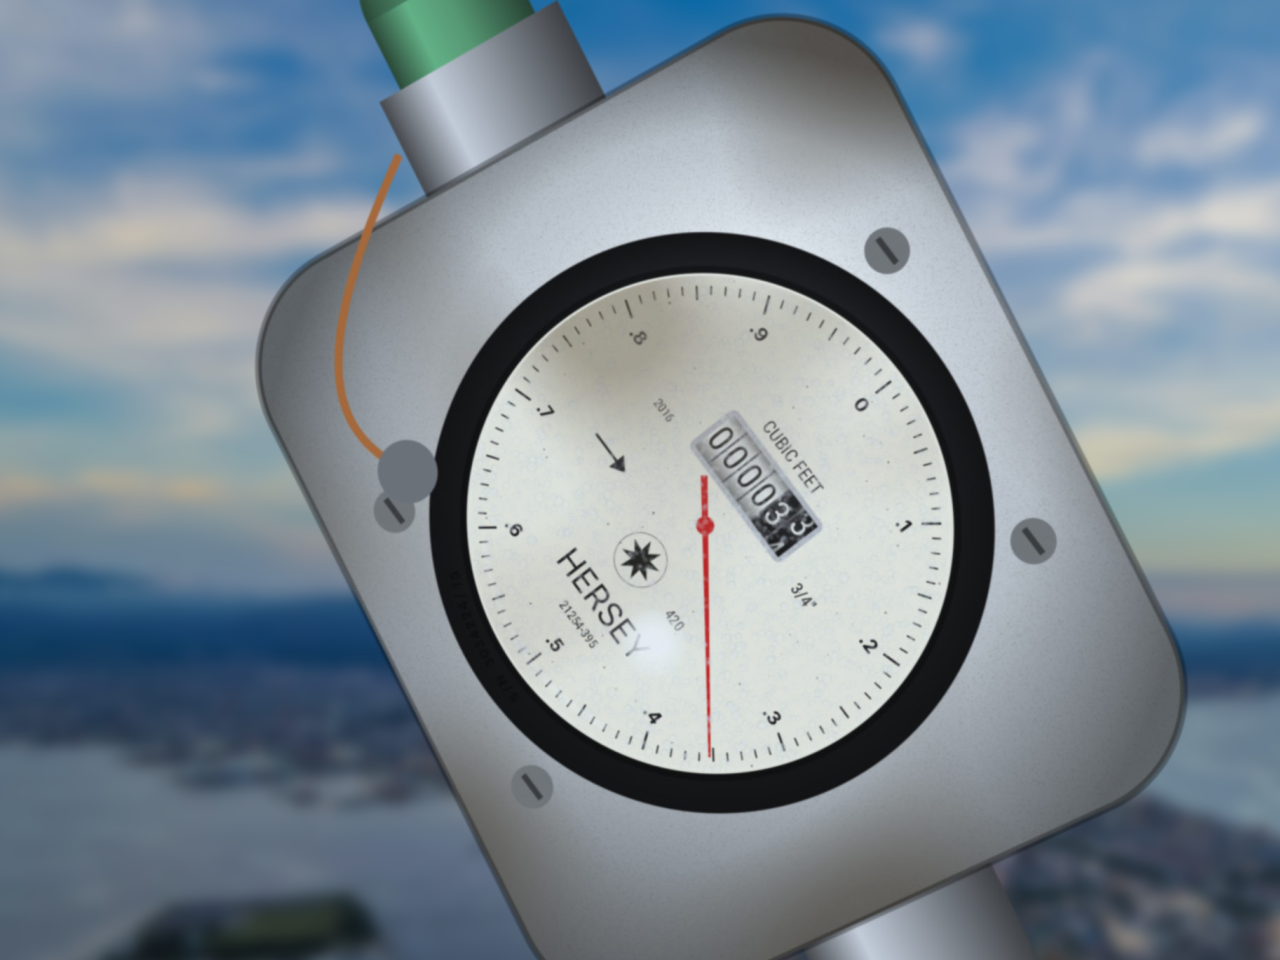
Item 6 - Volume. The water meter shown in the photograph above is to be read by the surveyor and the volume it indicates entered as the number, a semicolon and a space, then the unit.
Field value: 33.35; ft³
